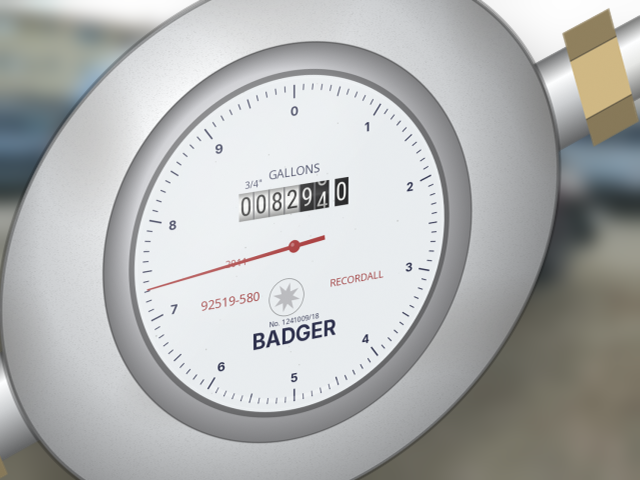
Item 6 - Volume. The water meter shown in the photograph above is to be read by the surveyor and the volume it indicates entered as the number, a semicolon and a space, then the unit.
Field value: 82937.3; gal
